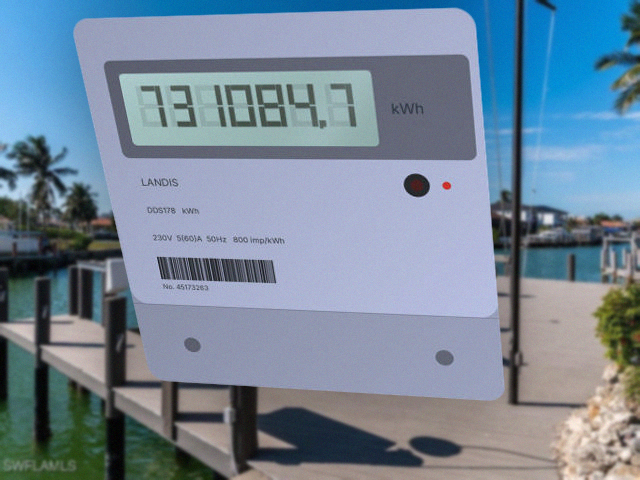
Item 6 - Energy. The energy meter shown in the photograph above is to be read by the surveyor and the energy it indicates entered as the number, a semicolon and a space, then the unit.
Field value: 731084.7; kWh
